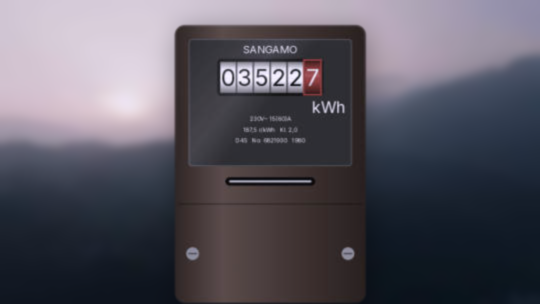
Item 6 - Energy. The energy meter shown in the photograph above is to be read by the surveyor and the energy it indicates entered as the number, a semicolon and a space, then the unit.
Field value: 3522.7; kWh
